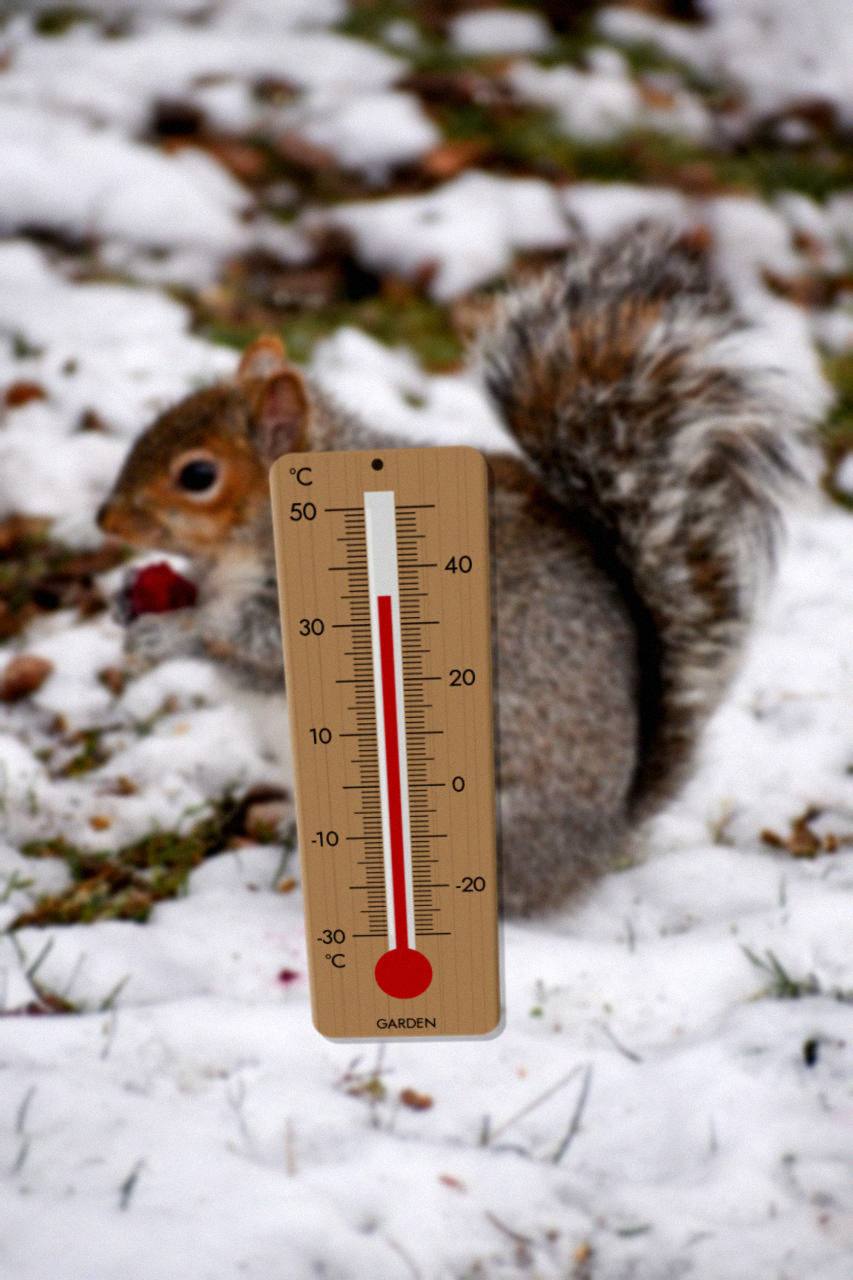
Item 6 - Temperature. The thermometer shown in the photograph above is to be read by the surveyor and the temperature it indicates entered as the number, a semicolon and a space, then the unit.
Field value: 35; °C
